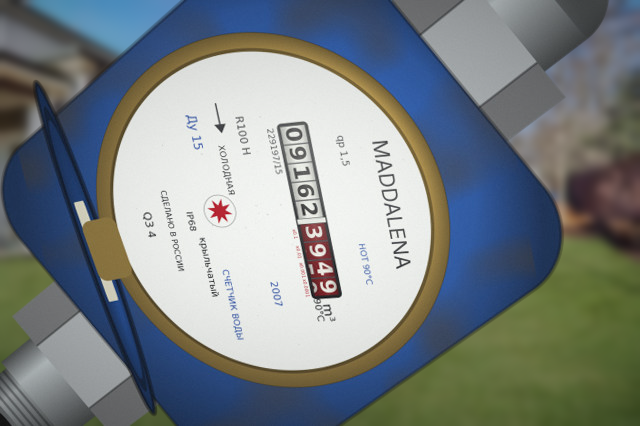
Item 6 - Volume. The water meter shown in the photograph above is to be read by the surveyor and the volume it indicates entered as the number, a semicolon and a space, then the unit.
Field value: 9162.3949; m³
